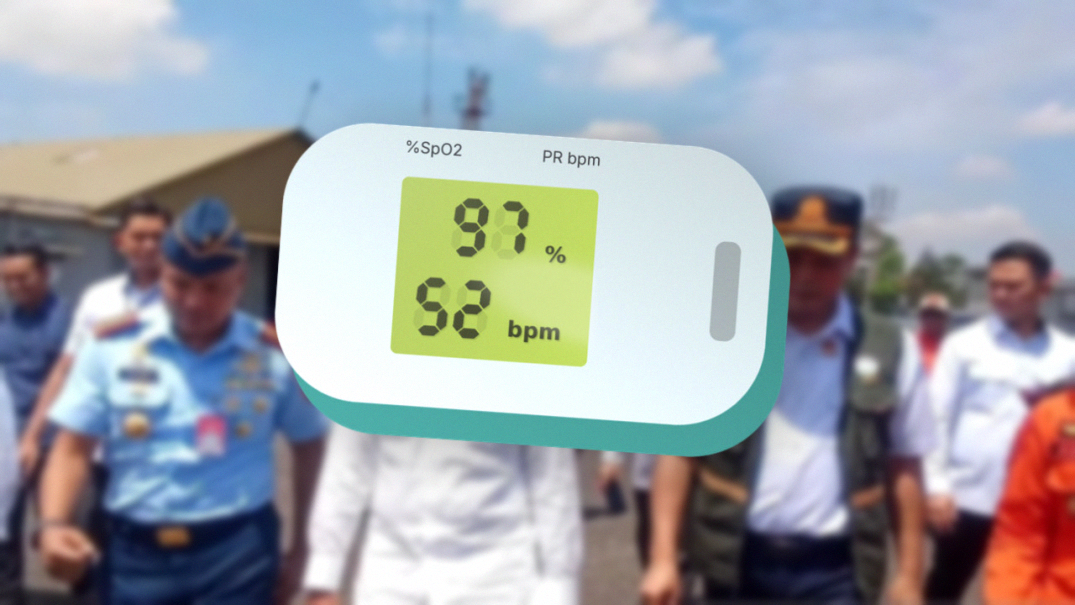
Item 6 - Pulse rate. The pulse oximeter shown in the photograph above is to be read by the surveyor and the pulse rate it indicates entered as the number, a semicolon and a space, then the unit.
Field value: 52; bpm
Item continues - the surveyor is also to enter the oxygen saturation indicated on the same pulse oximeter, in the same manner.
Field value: 97; %
